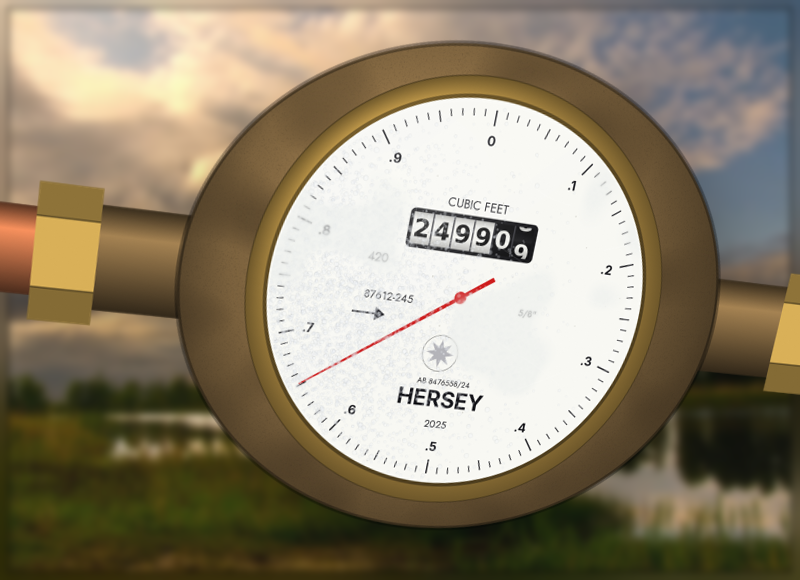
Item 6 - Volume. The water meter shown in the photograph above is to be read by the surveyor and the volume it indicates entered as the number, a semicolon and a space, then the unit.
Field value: 249908.65; ft³
